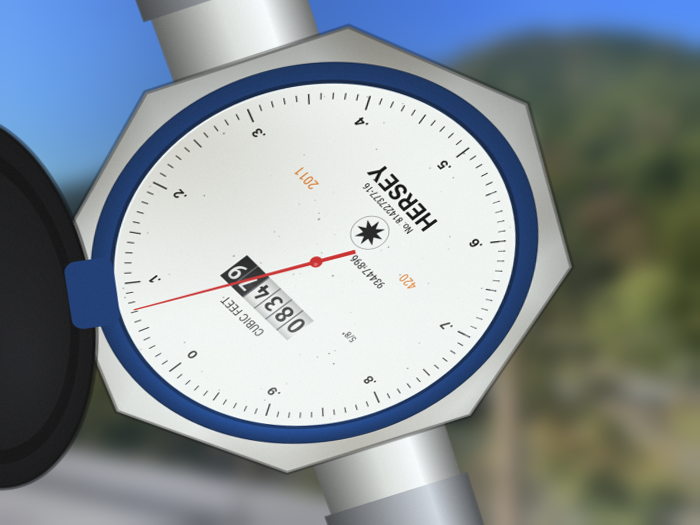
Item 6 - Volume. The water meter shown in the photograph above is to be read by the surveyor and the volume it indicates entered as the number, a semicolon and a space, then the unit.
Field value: 83479.07; ft³
